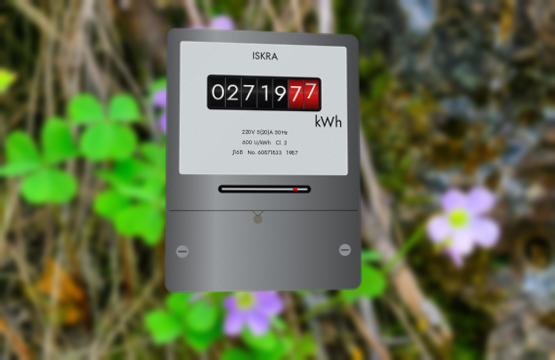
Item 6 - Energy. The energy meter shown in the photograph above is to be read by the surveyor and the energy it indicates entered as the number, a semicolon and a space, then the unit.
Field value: 2719.77; kWh
